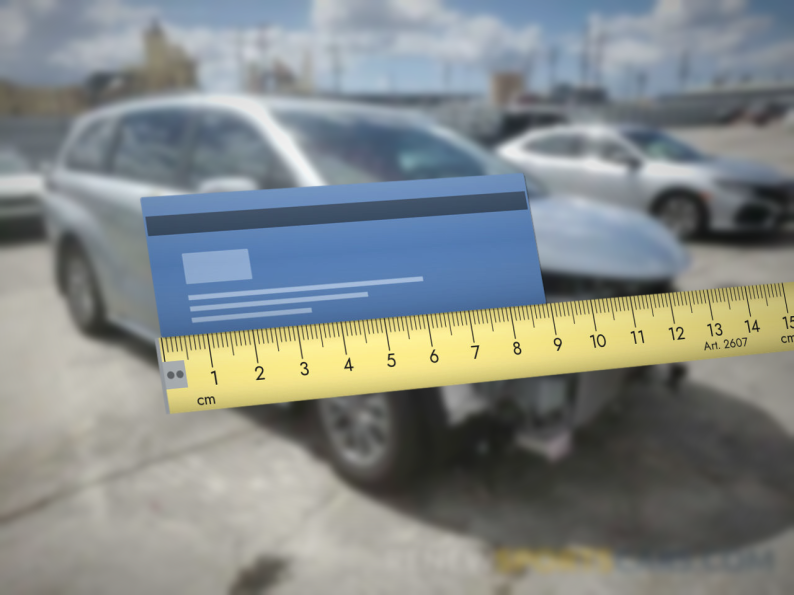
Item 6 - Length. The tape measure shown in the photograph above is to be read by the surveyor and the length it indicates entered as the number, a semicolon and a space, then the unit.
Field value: 8.9; cm
